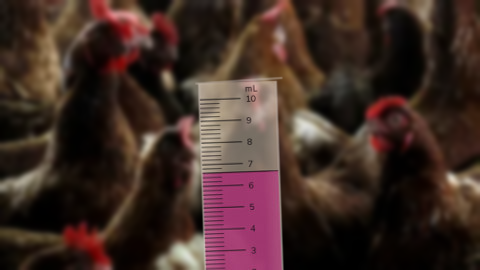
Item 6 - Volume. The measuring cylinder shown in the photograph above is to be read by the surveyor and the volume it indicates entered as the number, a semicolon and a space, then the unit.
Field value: 6.6; mL
